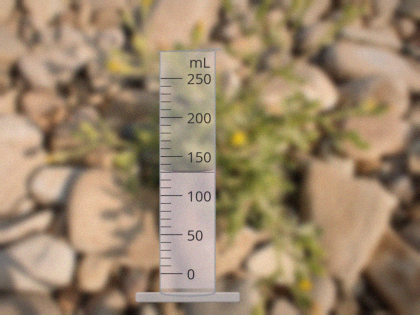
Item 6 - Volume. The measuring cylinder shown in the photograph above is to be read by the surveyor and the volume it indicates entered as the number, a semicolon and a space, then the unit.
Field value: 130; mL
